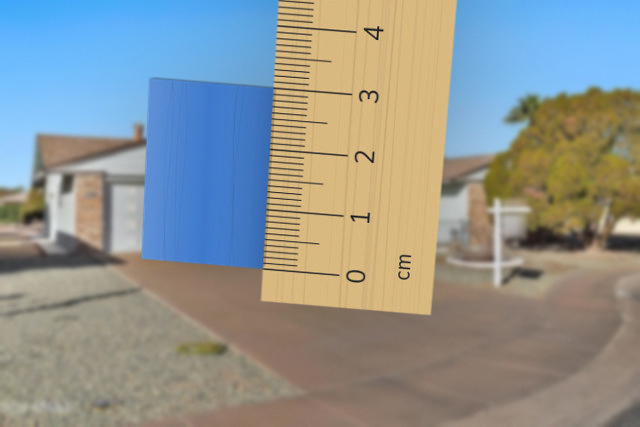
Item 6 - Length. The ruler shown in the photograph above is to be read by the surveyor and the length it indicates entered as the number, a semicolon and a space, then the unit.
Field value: 3; cm
